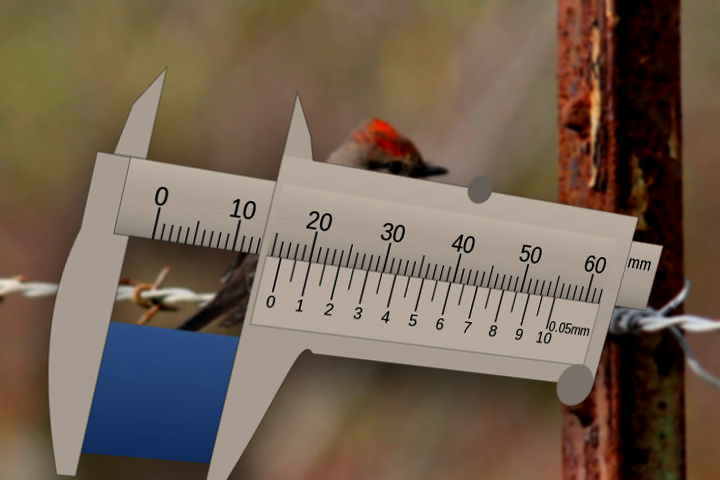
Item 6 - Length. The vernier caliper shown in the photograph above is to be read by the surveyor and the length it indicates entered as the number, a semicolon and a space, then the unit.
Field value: 16.2; mm
